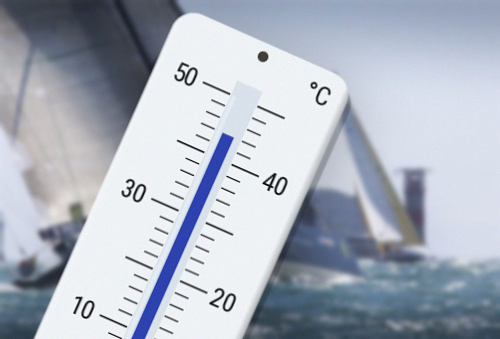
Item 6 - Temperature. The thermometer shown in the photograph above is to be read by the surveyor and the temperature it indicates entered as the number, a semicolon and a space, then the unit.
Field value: 44; °C
